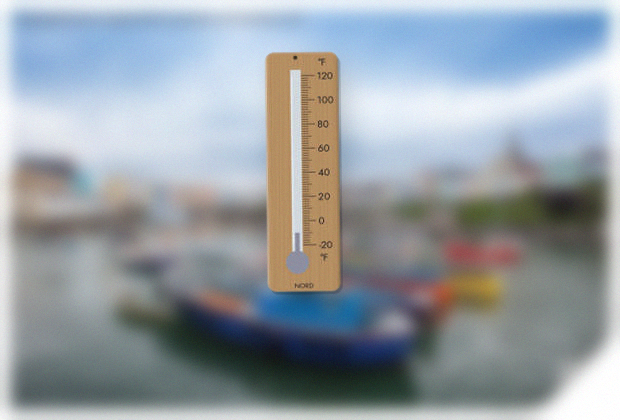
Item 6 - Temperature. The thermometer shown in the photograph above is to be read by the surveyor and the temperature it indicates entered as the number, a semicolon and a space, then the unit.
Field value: -10; °F
